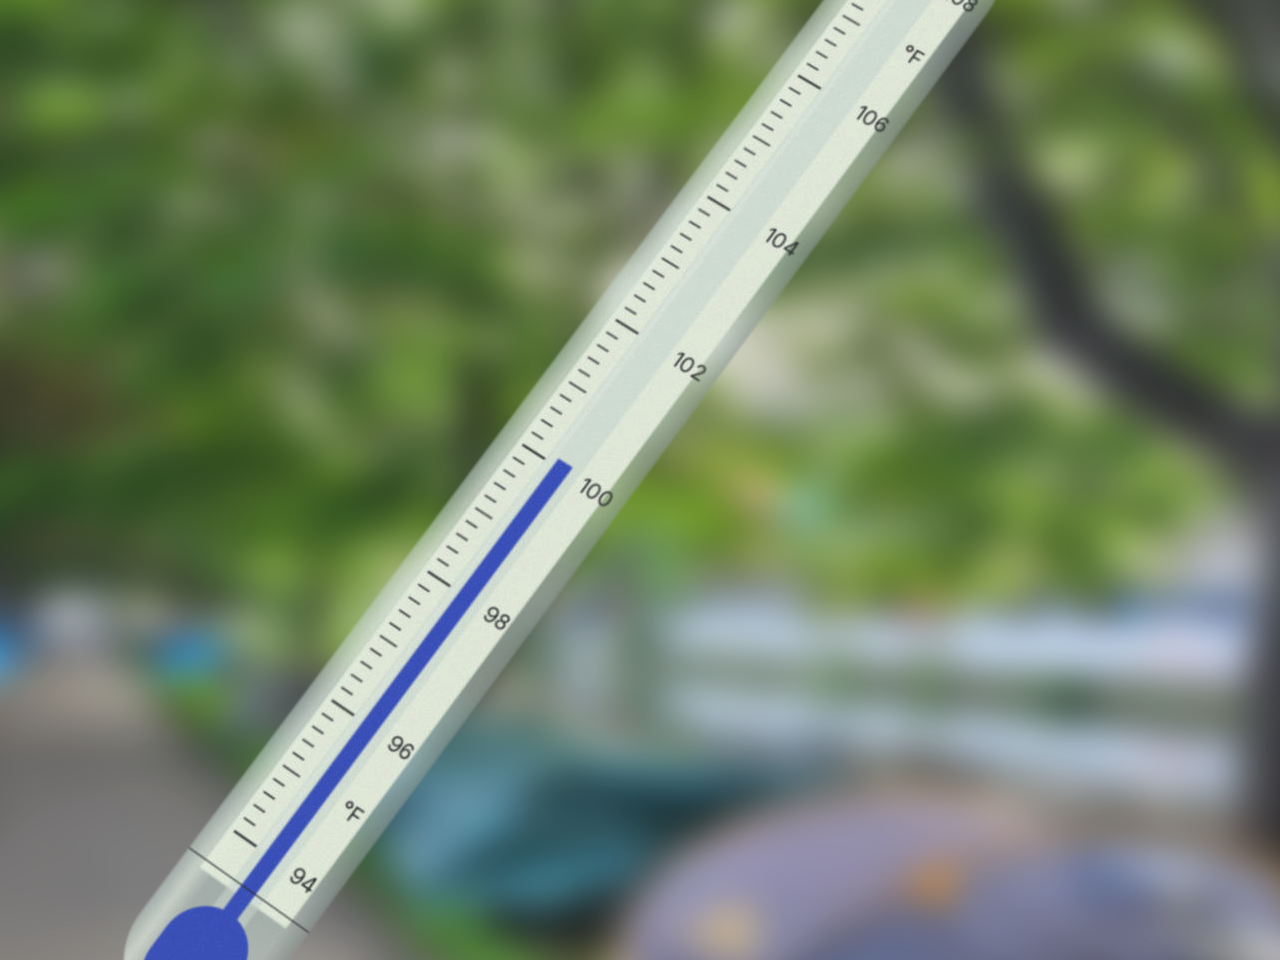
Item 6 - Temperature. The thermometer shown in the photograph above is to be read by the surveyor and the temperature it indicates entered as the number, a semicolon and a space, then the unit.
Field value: 100.1; °F
